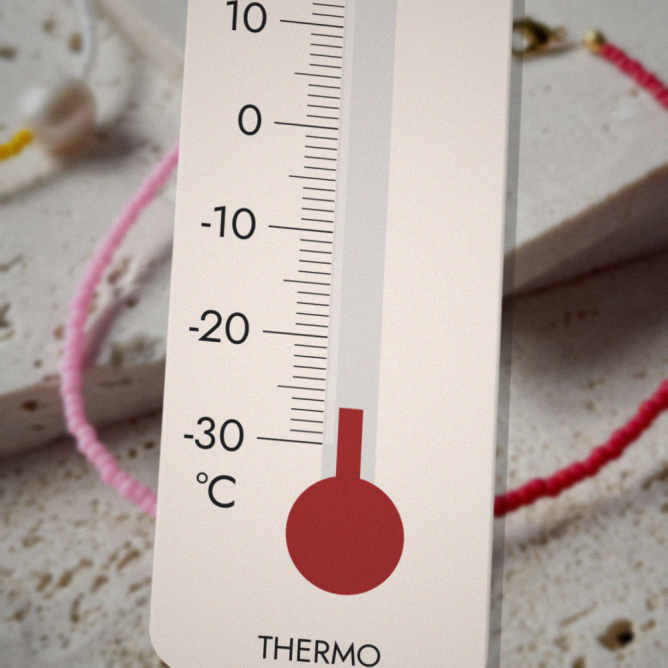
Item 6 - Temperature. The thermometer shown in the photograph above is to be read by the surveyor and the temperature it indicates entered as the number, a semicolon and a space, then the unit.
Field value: -26.5; °C
